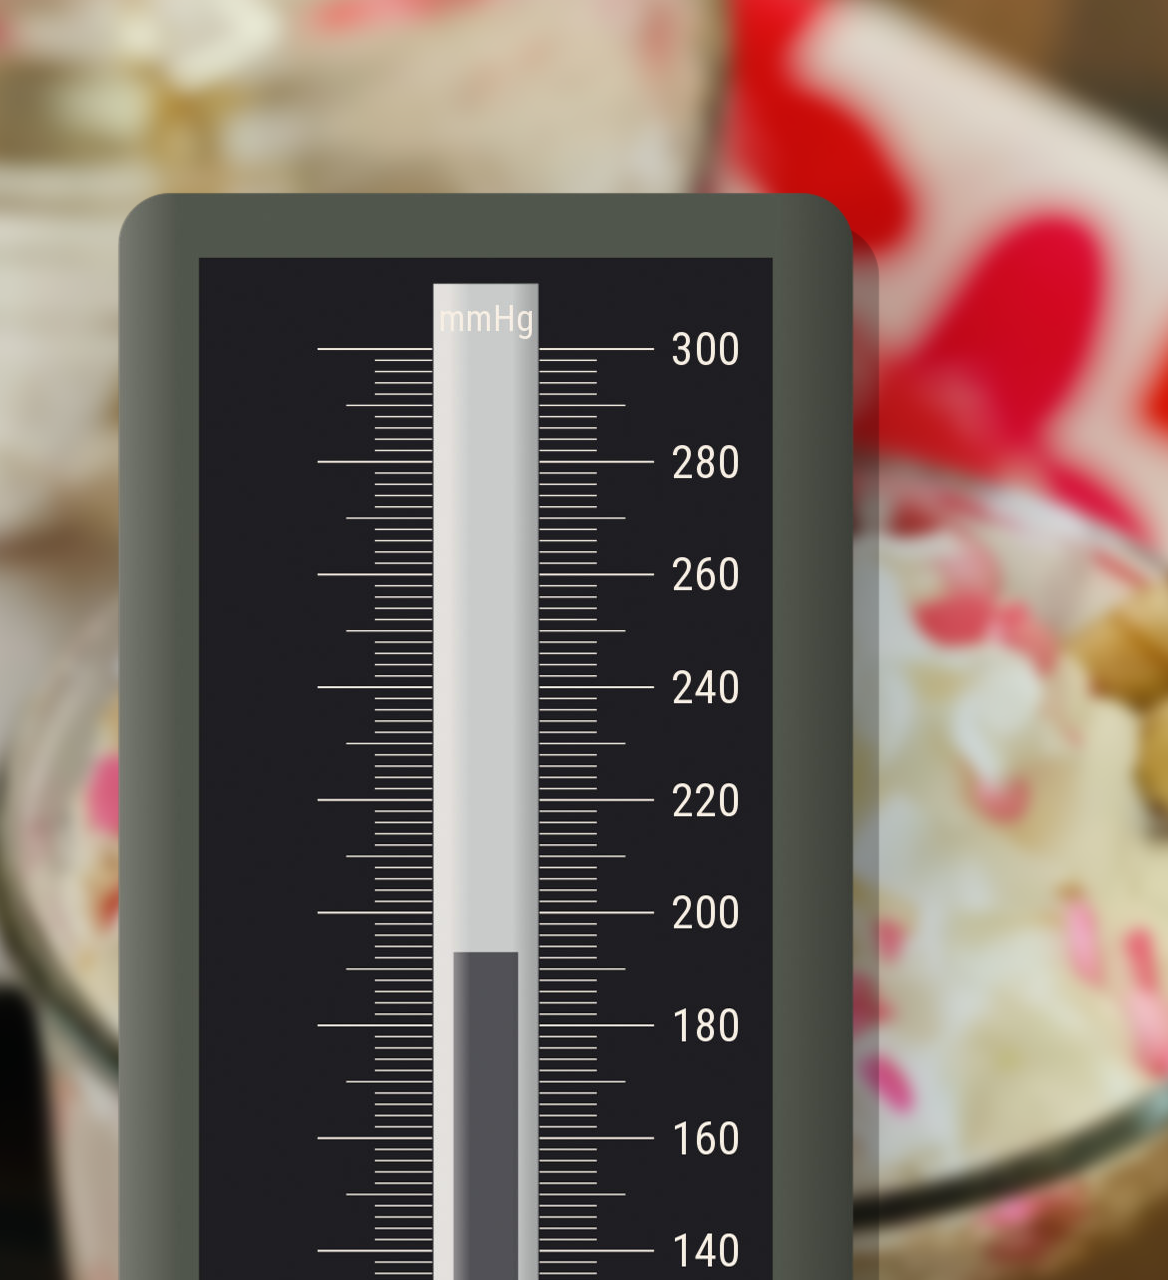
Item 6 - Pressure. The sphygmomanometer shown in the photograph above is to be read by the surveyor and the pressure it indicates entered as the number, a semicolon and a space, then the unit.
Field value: 193; mmHg
